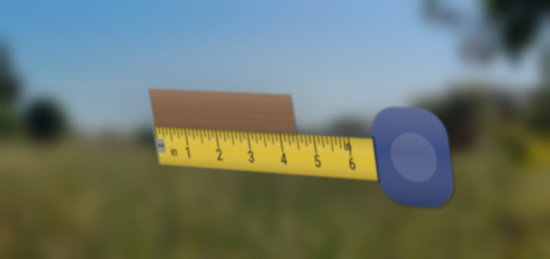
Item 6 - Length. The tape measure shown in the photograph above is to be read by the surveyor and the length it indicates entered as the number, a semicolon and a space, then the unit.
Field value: 4.5; in
